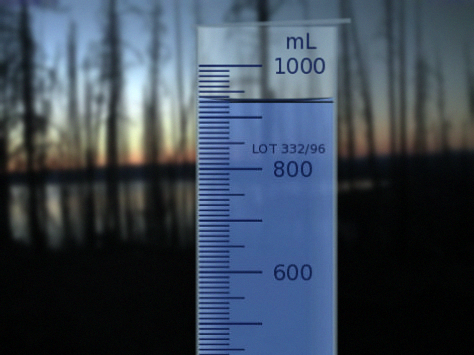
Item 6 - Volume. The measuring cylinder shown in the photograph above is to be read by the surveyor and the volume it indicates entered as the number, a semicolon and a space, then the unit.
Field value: 930; mL
